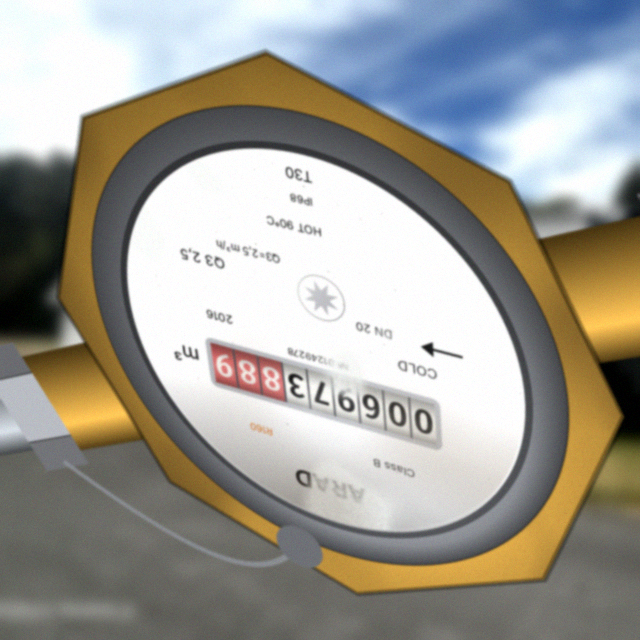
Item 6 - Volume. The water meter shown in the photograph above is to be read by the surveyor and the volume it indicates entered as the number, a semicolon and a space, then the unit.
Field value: 6973.889; m³
